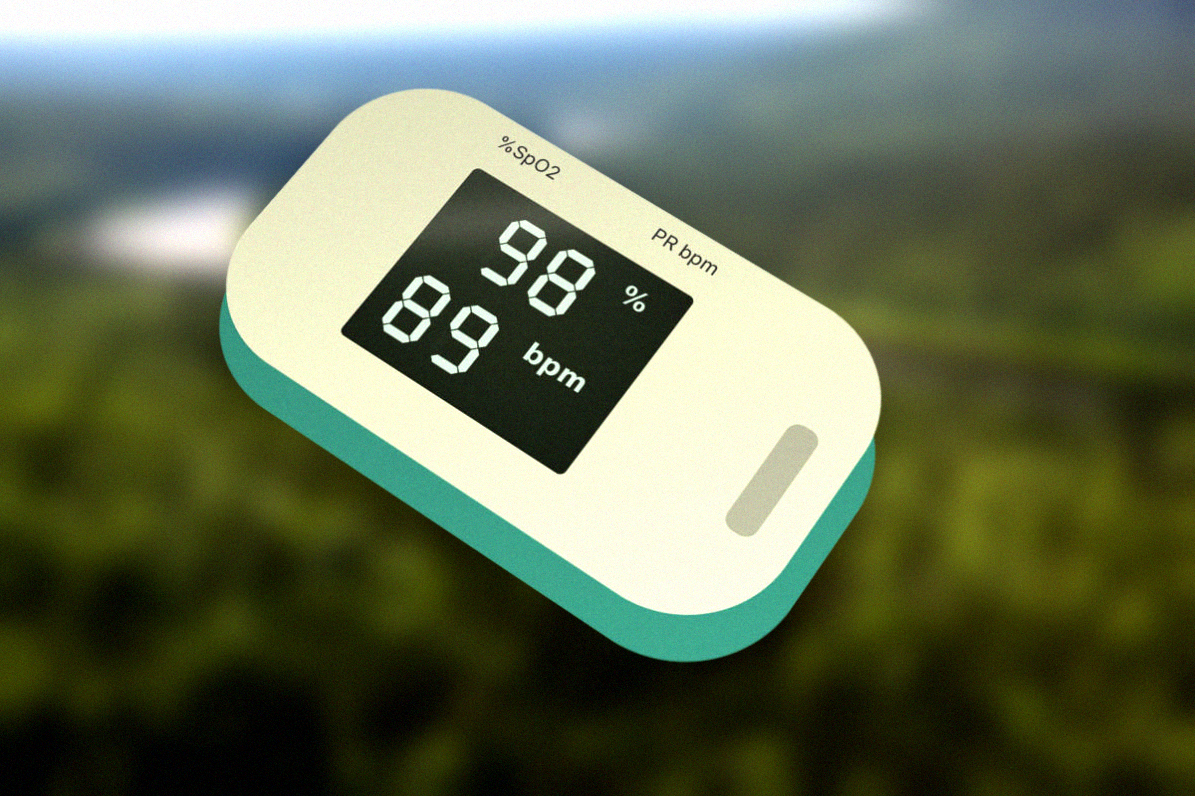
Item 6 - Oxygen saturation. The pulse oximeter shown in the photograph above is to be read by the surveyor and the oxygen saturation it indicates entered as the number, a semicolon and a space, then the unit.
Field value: 98; %
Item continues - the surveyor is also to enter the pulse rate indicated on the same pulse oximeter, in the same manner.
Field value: 89; bpm
